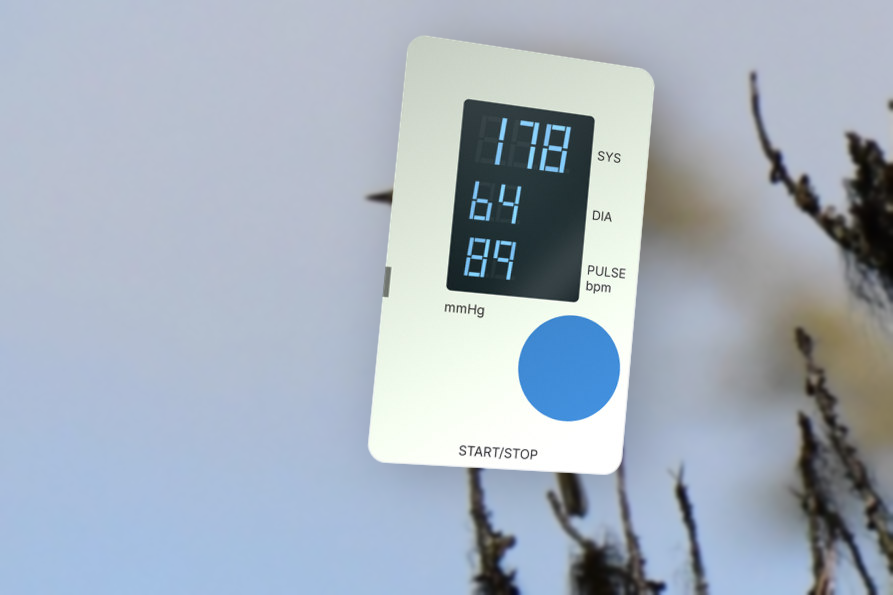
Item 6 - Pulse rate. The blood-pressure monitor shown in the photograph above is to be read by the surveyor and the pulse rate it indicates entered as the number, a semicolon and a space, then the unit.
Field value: 89; bpm
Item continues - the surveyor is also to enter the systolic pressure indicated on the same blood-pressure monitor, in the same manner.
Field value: 178; mmHg
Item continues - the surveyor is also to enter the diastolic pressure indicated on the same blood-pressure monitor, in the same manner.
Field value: 64; mmHg
